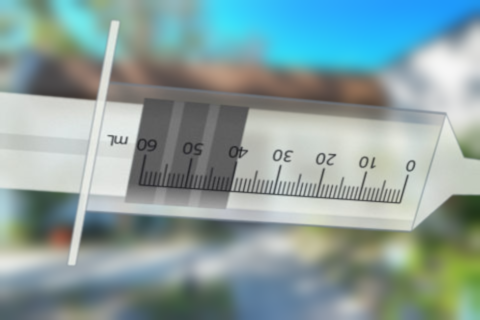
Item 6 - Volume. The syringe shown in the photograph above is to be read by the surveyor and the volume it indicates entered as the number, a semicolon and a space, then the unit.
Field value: 40; mL
